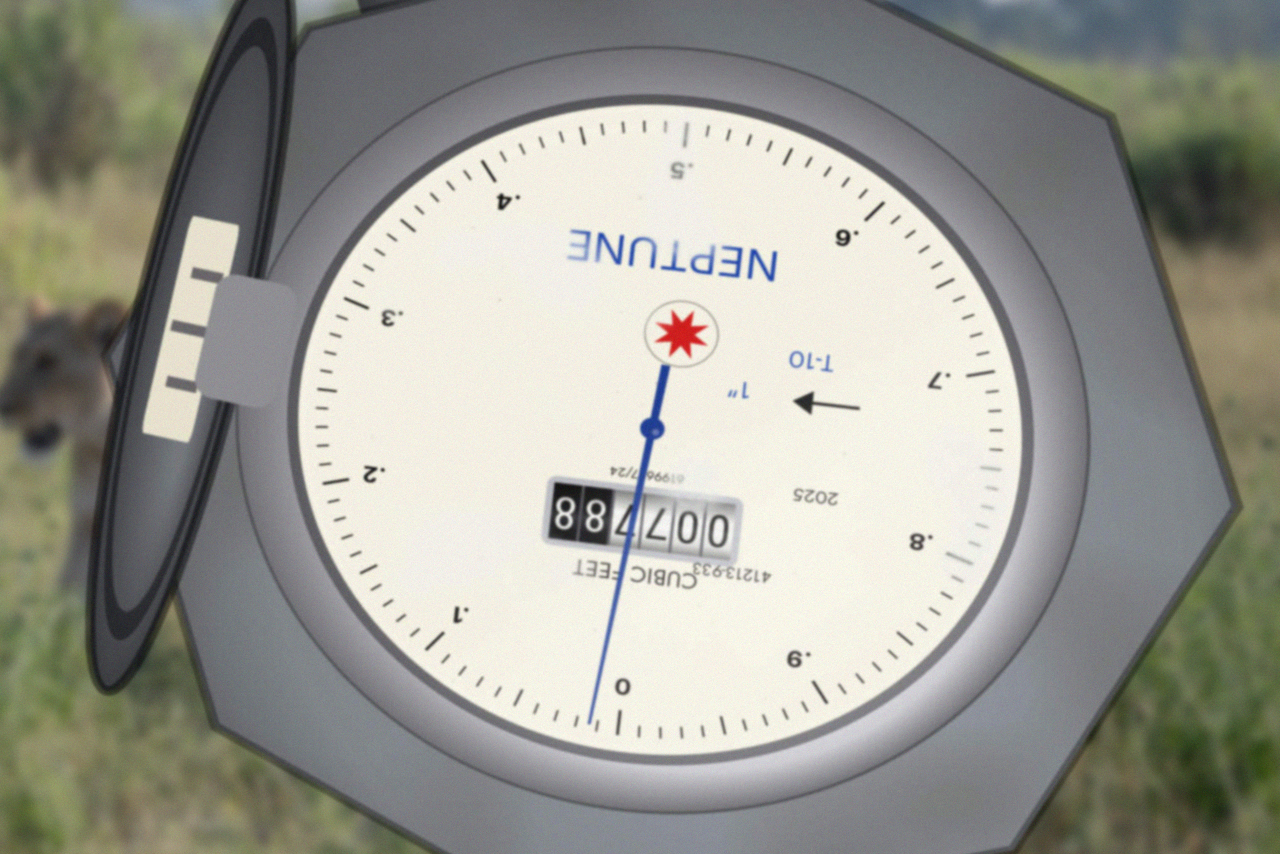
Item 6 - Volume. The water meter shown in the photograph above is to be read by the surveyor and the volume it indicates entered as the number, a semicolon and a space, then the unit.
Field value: 7788.01; ft³
